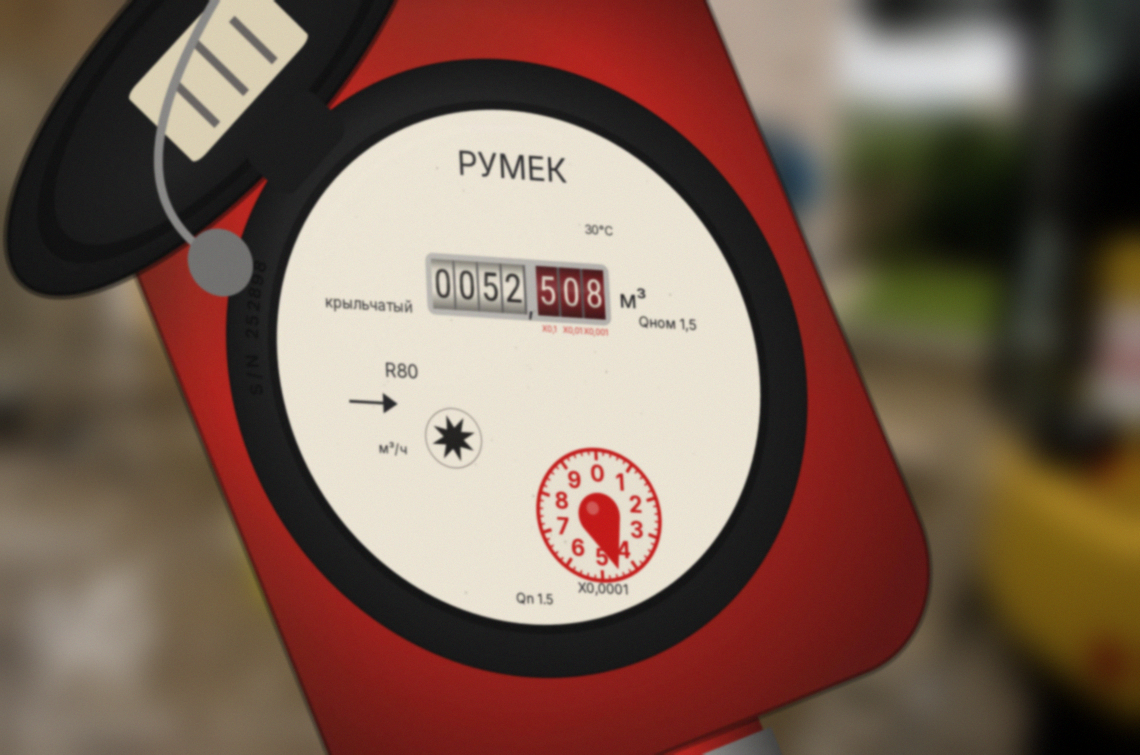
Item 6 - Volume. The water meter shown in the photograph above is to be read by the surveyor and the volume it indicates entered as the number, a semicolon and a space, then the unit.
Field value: 52.5084; m³
